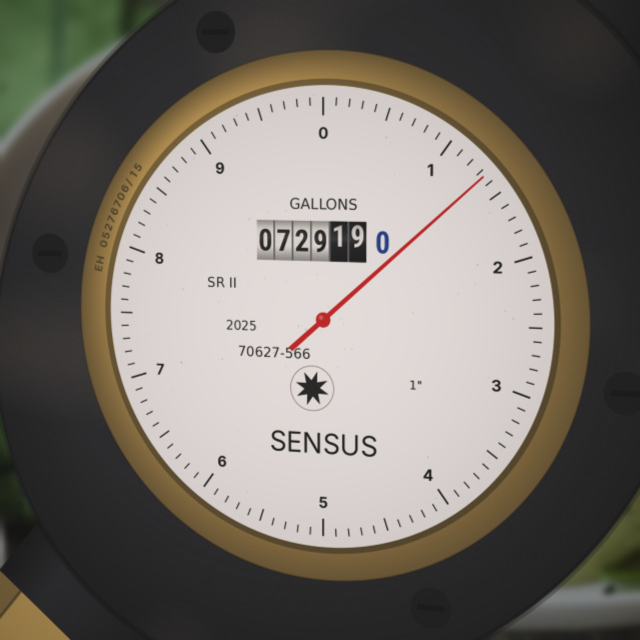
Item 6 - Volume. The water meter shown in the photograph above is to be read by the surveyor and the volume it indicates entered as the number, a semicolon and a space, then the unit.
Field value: 729191.3; gal
